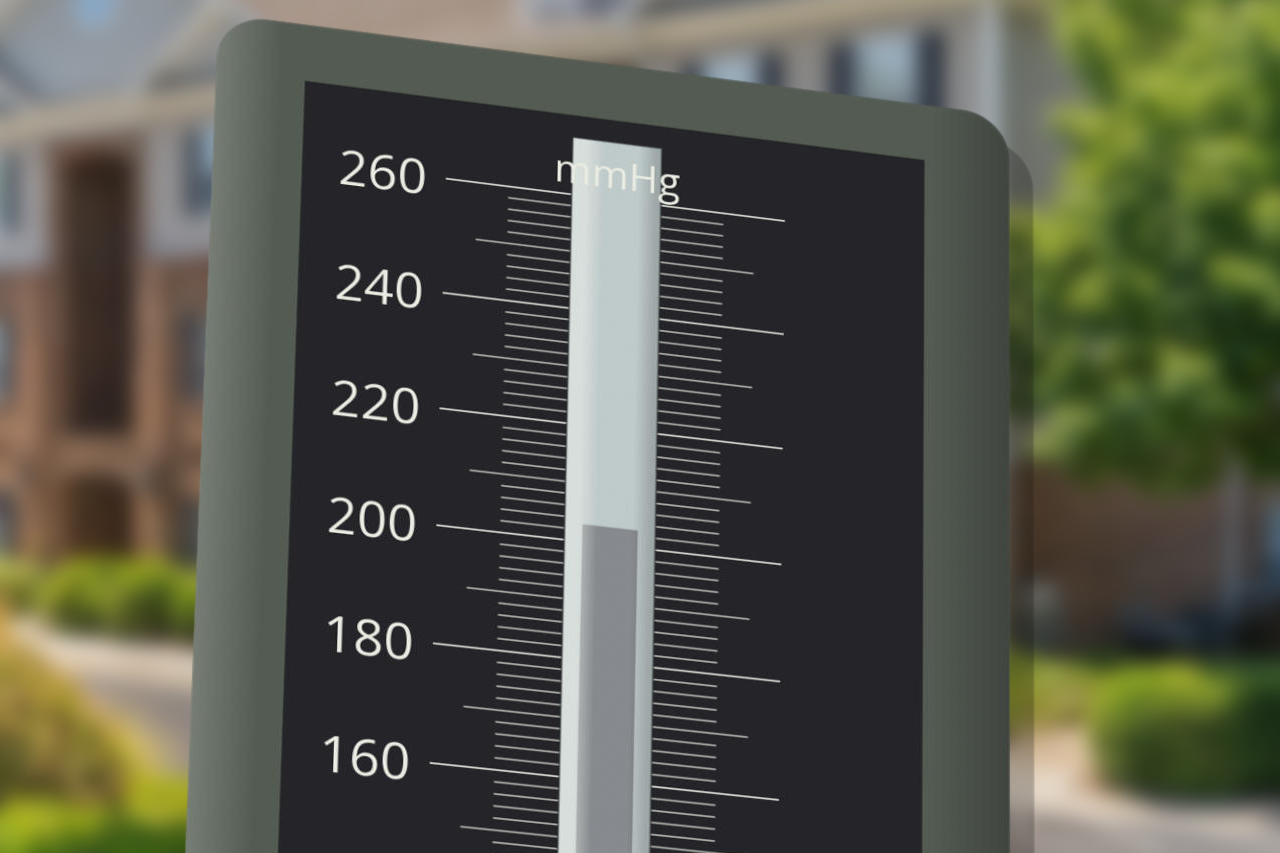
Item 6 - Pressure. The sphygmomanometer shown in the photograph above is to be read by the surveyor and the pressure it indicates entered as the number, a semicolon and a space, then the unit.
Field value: 203; mmHg
